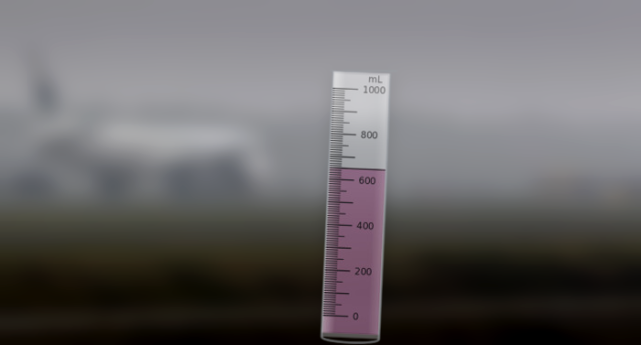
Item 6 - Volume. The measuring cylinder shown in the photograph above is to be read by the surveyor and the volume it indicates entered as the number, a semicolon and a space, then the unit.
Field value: 650; mL
